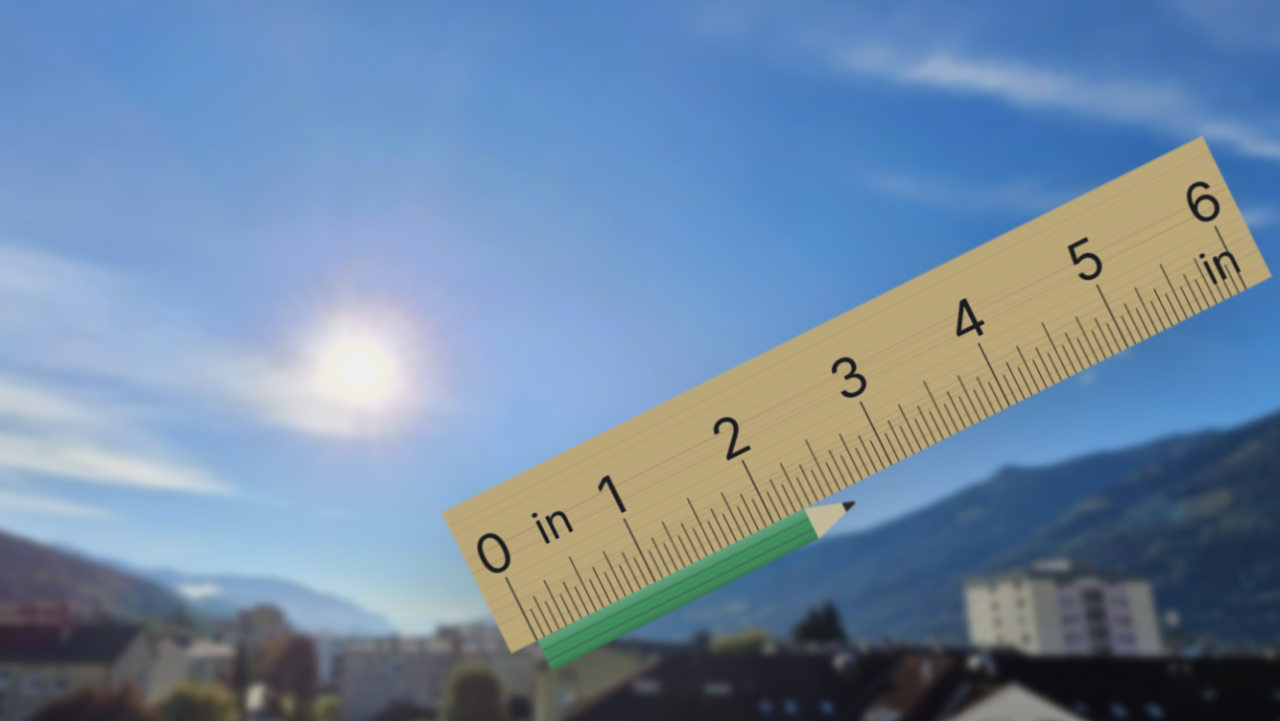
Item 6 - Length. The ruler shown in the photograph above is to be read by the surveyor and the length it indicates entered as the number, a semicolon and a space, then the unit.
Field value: 2.625; in
